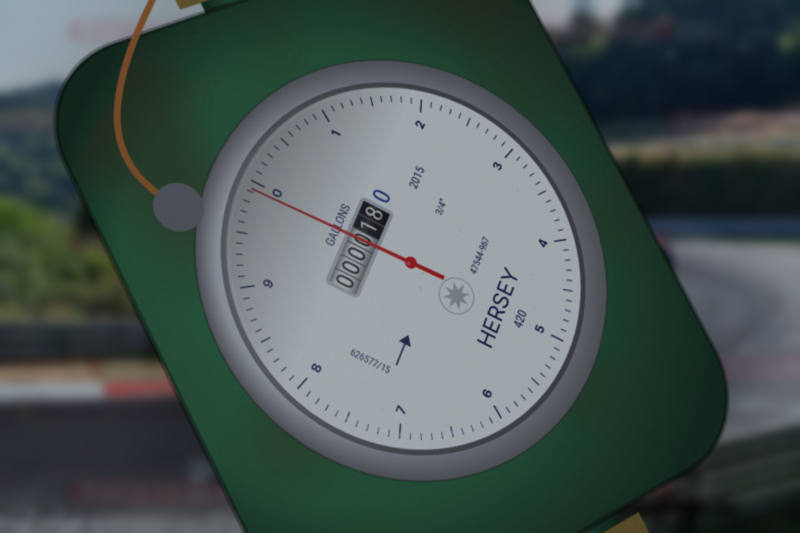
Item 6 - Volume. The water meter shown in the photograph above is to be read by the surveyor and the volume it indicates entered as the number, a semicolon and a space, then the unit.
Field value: 179.9; gal
